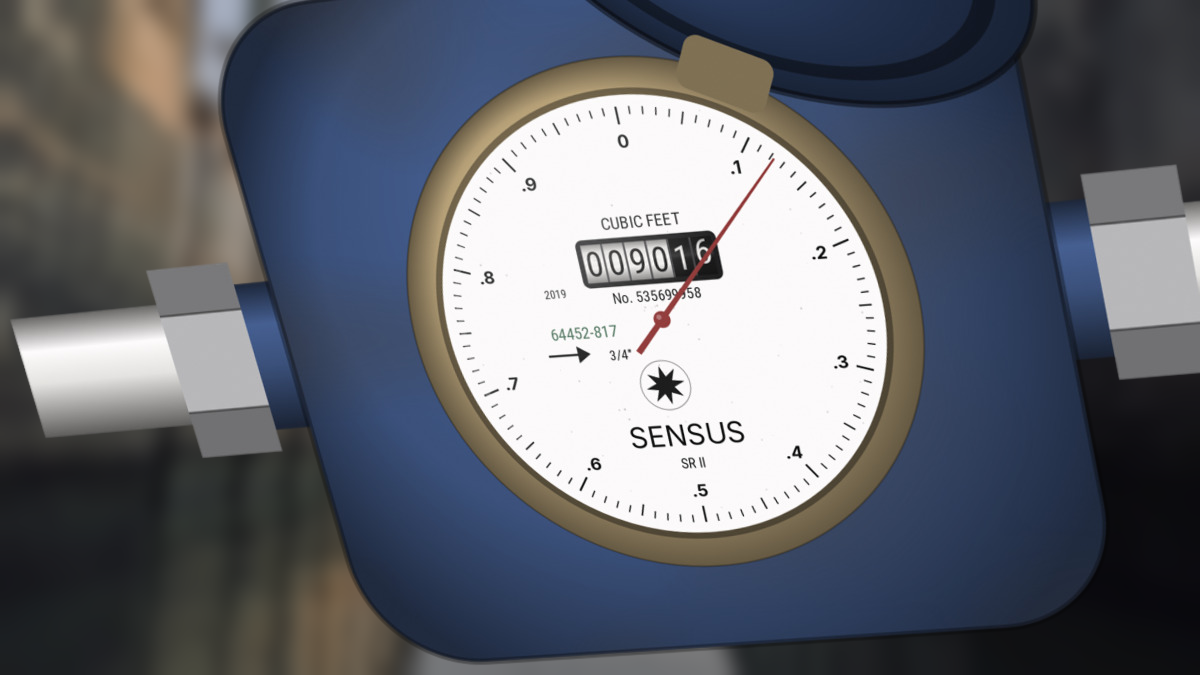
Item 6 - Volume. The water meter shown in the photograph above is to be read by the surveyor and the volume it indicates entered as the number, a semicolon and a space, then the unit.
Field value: 9016.12; ft³
